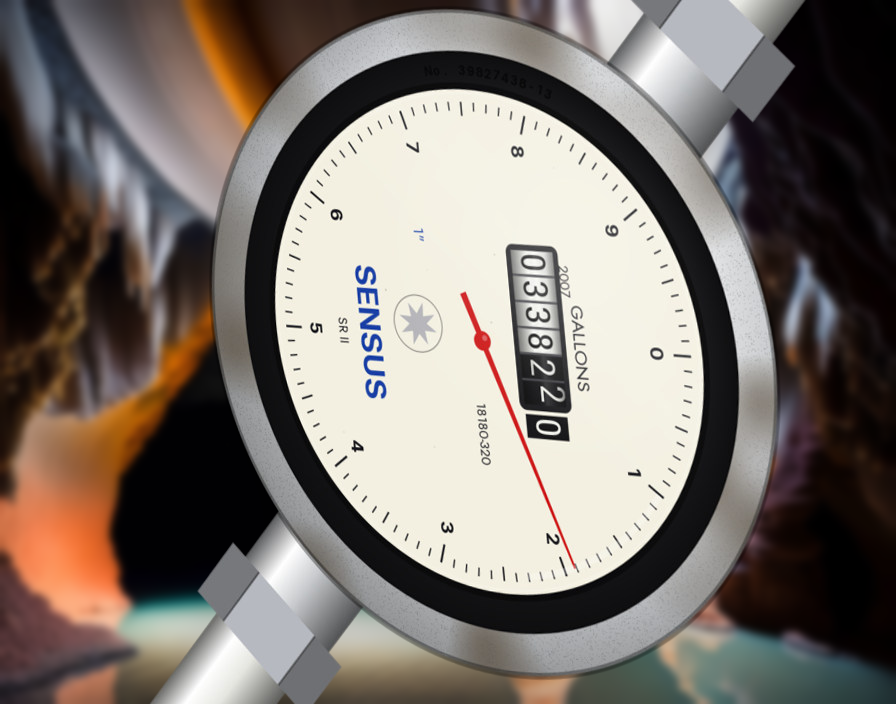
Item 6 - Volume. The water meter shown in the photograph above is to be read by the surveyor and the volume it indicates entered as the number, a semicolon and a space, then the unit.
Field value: 338221.9; gal
